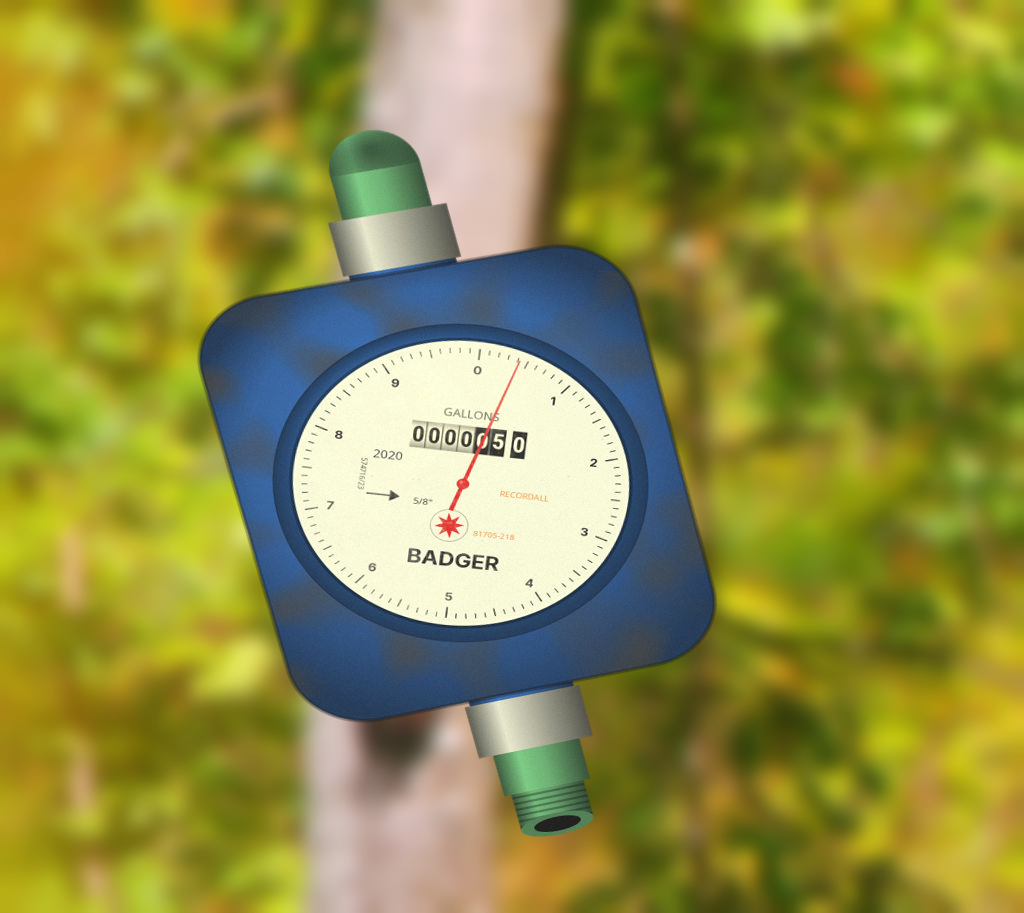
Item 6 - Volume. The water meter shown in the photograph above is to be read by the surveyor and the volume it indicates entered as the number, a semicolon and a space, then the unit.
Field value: 50.4; gal
